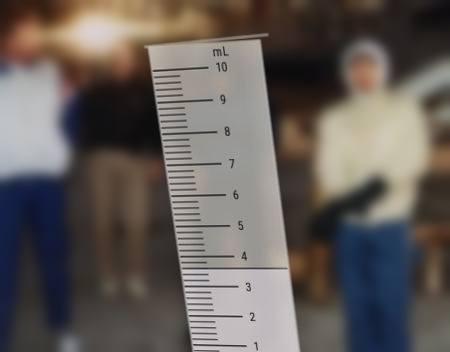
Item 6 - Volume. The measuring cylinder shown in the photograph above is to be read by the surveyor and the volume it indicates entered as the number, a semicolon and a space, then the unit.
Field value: 3.6; mL
